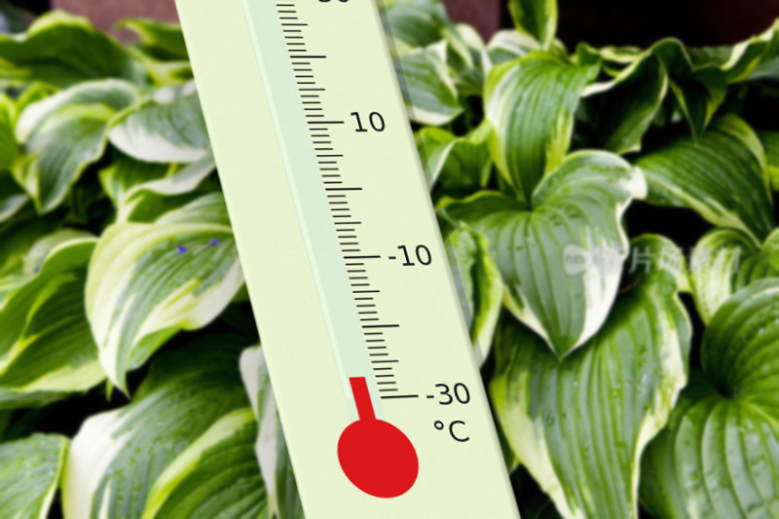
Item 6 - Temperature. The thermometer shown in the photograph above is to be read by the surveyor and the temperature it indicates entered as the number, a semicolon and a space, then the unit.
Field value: -27; °C
